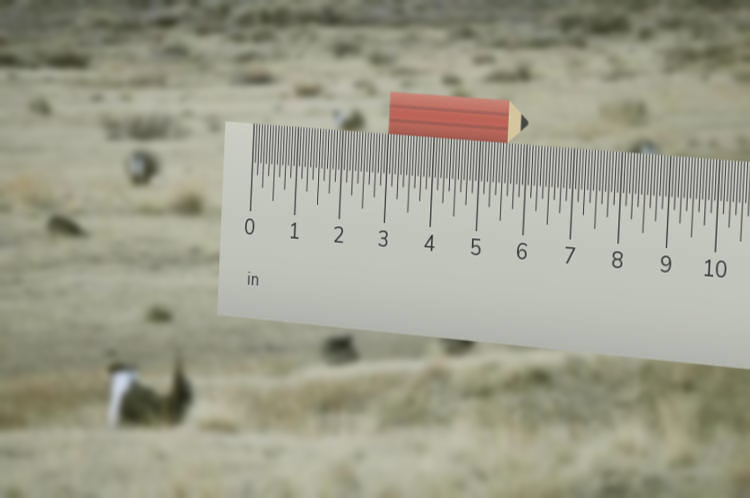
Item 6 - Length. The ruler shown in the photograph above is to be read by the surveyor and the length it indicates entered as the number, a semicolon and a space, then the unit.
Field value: 3; in
